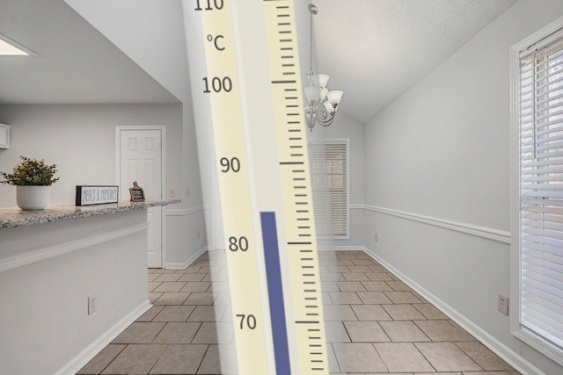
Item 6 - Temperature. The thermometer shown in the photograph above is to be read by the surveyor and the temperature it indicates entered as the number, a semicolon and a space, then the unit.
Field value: 84; °C
